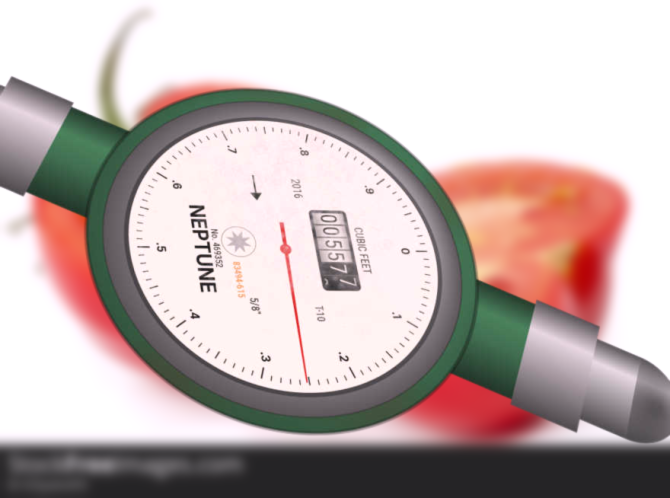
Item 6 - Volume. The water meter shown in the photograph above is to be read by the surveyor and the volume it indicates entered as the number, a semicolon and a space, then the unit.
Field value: 5577.25; ft³
